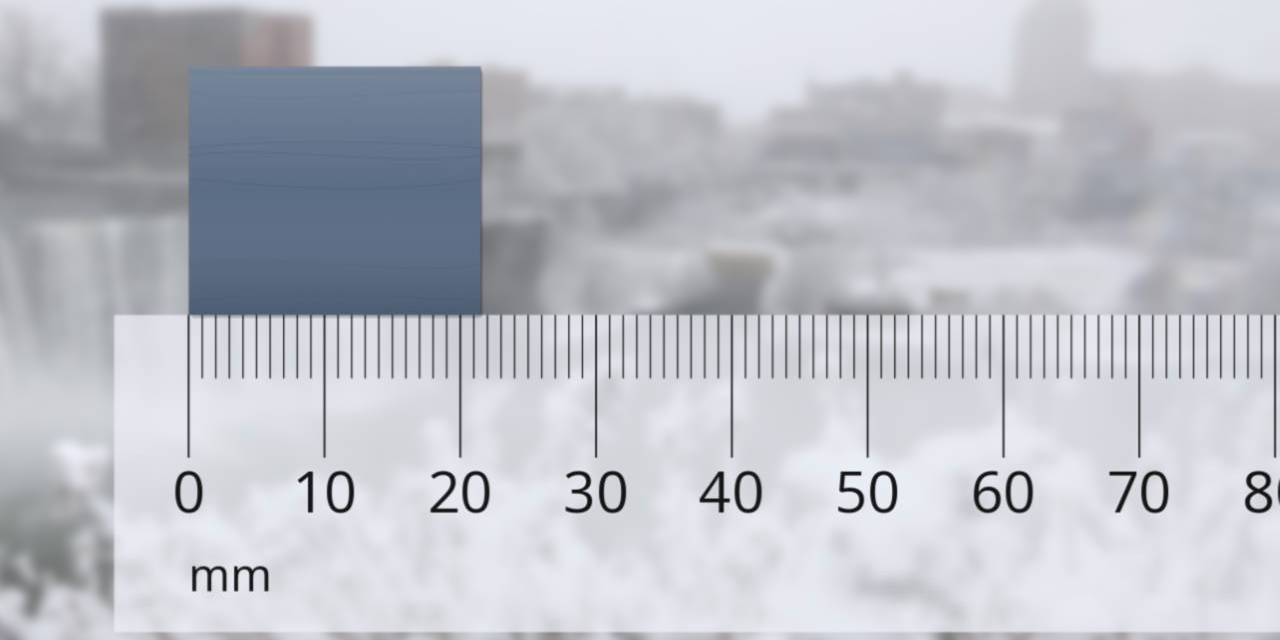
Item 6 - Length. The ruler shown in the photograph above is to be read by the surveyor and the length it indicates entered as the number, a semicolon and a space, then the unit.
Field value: 21.5; mm
